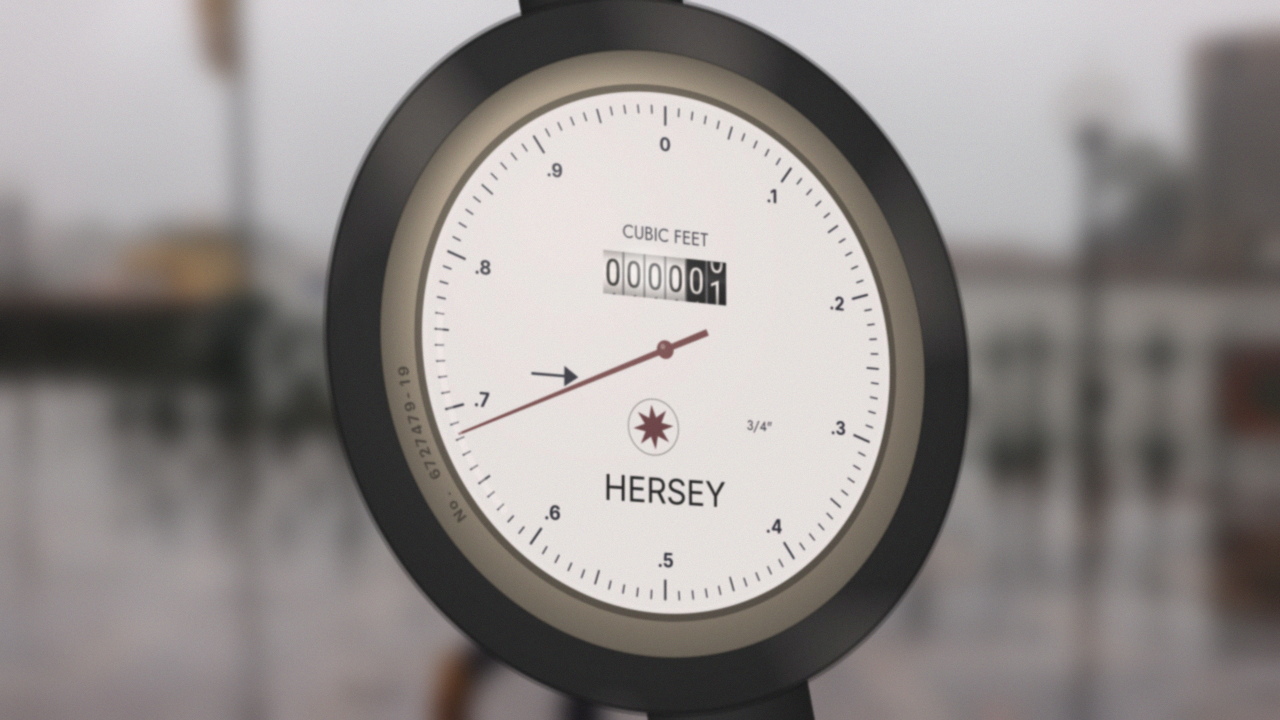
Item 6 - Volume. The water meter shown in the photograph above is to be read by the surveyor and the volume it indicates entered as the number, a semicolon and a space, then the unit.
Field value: 0.68; ft³
